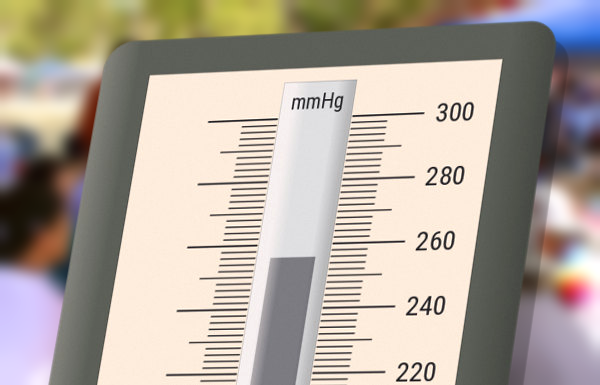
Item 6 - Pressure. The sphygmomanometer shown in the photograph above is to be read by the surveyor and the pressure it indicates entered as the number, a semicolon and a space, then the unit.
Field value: 256; mmHg
